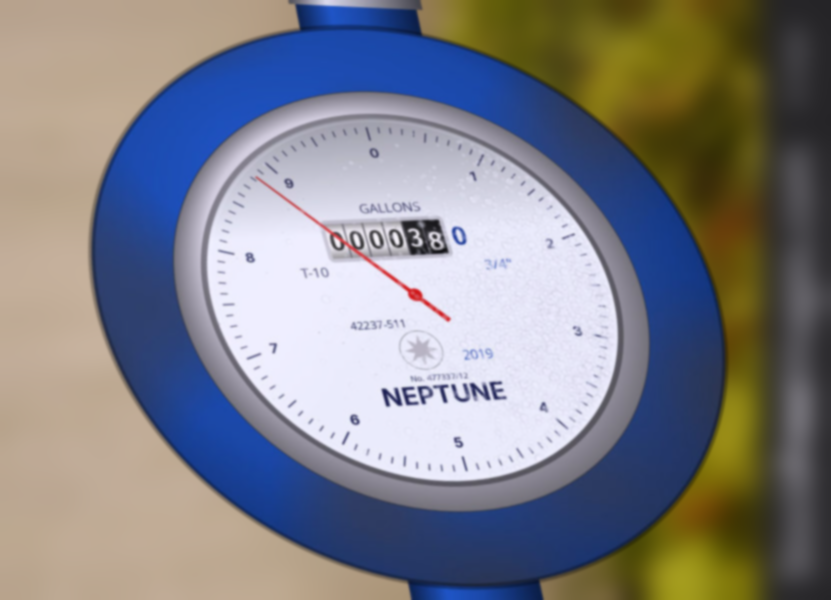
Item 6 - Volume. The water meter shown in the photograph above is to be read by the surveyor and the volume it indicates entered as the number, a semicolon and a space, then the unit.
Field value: 378.8; gal
